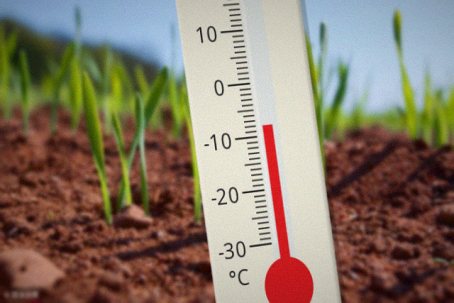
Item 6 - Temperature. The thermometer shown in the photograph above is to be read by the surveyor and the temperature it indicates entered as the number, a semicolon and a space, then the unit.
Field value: -8; °C
